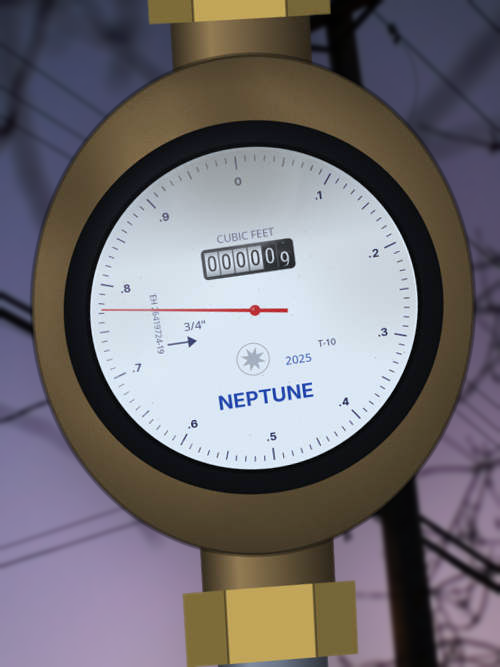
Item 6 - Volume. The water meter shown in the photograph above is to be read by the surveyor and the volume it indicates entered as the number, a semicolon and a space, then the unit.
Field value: 8.77; ft³
